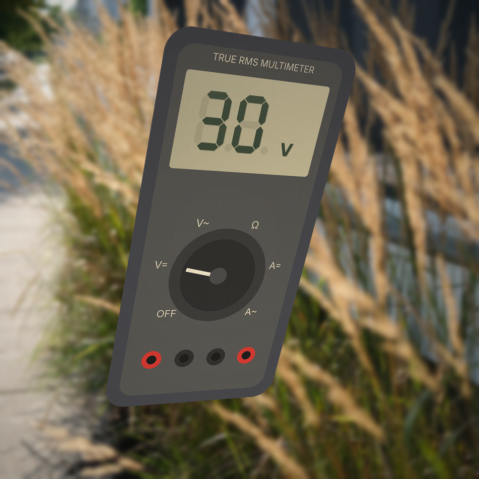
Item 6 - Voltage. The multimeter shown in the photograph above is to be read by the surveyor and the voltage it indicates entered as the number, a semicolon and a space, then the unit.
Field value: 30; V
